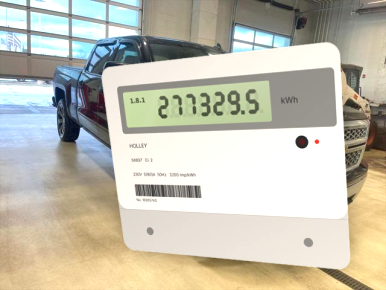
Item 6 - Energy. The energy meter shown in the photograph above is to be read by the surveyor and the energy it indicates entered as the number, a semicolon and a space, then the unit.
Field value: 277329.5; kWh
